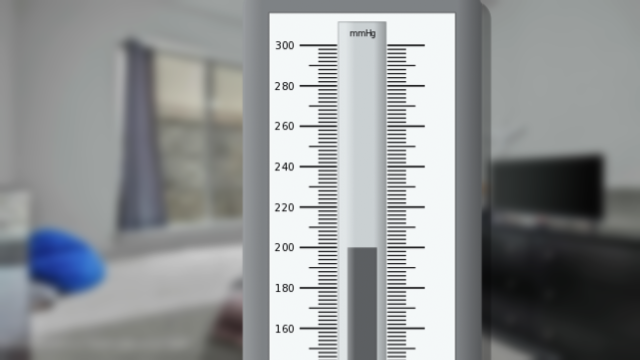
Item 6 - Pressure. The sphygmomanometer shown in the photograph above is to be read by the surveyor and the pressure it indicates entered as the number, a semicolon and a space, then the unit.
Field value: 200; mmHg
